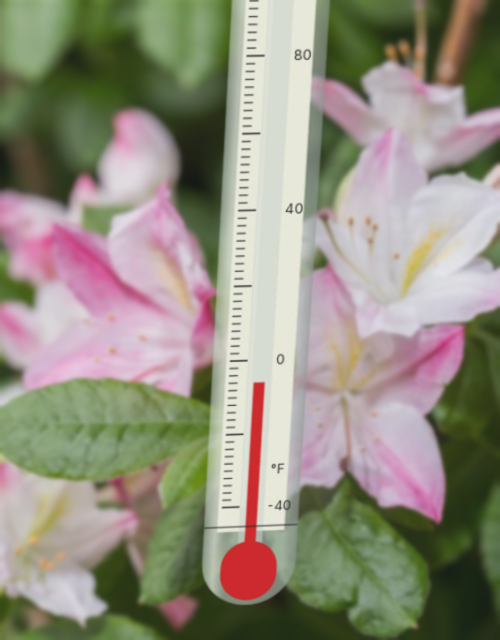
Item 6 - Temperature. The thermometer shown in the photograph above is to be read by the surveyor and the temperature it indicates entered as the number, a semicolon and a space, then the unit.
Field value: -6; °F
